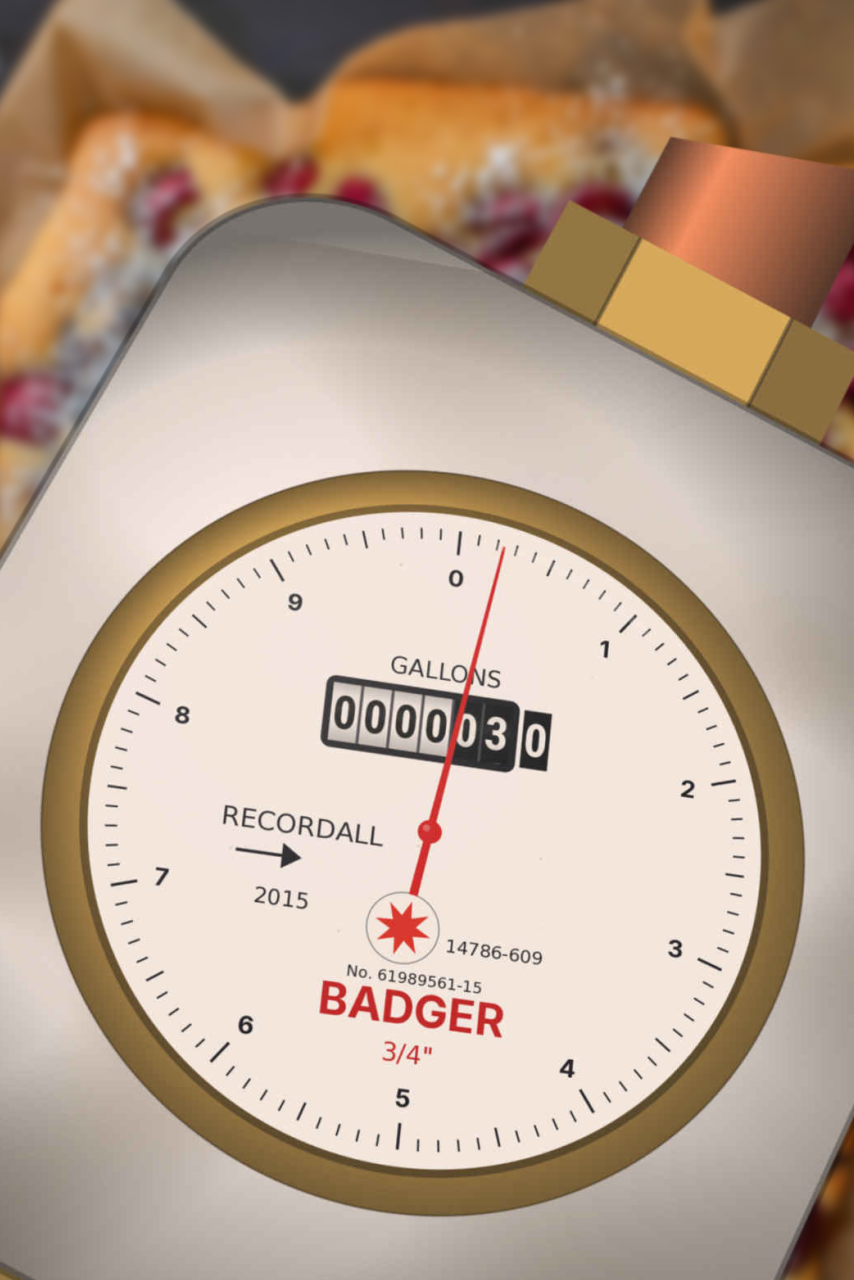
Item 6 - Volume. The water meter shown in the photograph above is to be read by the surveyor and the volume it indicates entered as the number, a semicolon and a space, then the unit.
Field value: 30.2; gal
